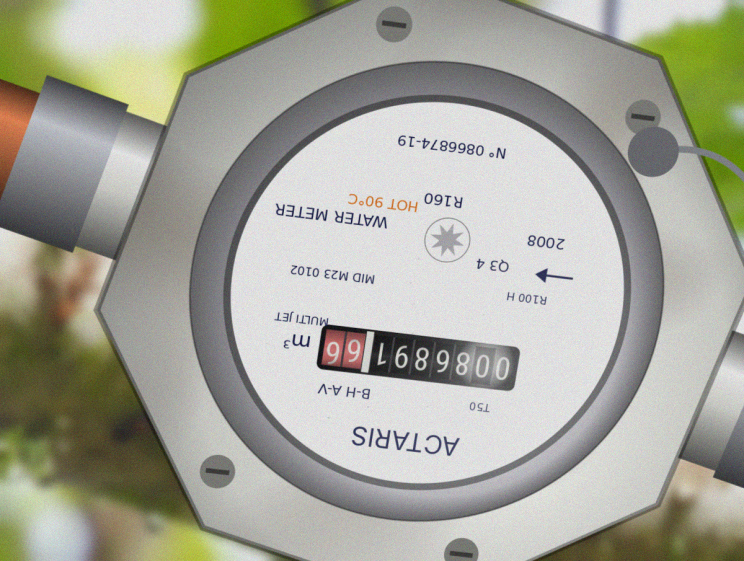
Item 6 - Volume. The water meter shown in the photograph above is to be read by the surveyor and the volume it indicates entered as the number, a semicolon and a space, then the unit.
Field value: 86891.66; m³
